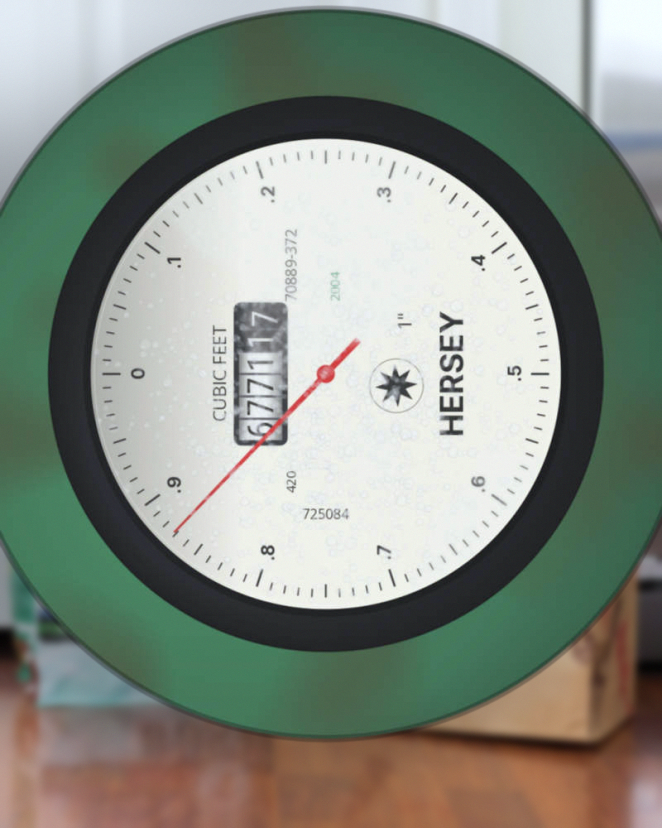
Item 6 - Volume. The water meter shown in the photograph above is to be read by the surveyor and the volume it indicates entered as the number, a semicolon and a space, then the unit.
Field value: 677116.87; ft³
